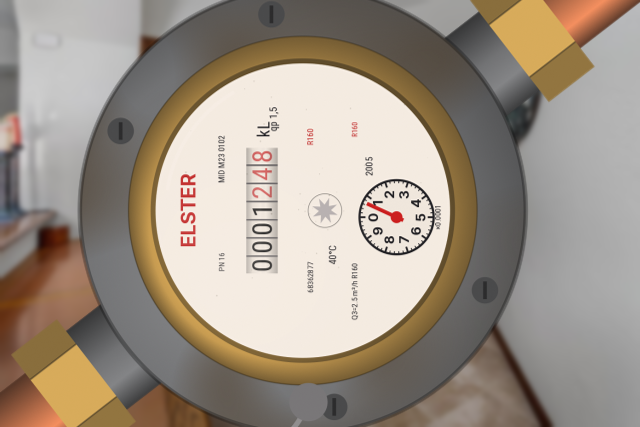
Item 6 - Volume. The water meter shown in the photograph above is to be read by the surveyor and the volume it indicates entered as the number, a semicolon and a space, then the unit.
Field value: 1.2480; kL
